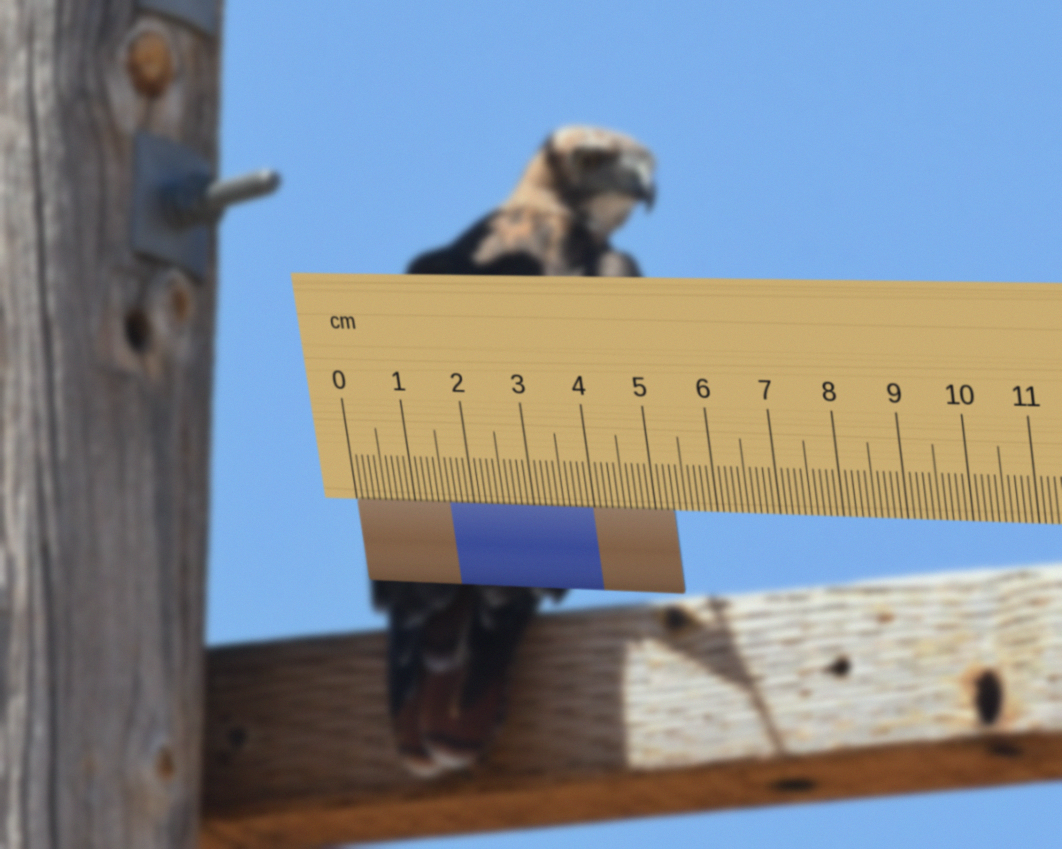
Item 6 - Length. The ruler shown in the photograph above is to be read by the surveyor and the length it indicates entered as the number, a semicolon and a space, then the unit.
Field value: 5.3; cm
